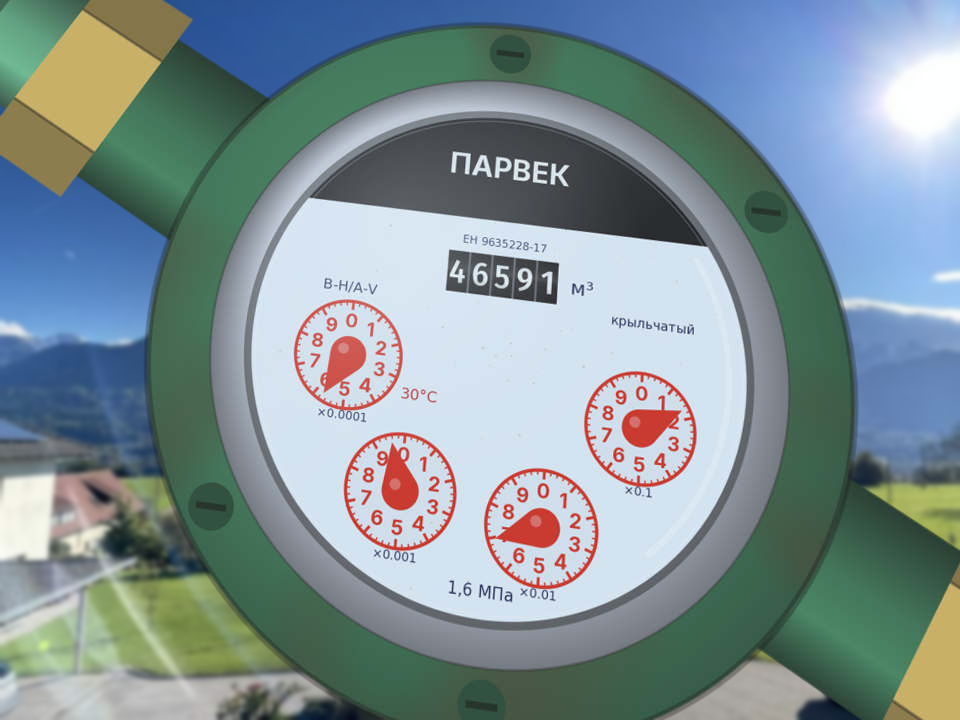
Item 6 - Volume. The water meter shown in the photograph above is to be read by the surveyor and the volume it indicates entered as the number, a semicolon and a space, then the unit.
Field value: 46591.1695; m³
